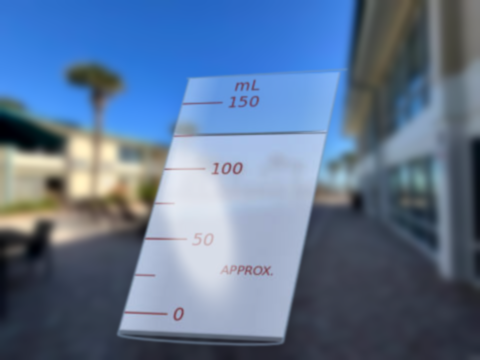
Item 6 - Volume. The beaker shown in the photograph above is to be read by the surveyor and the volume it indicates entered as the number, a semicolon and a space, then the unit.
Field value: 125; mL
